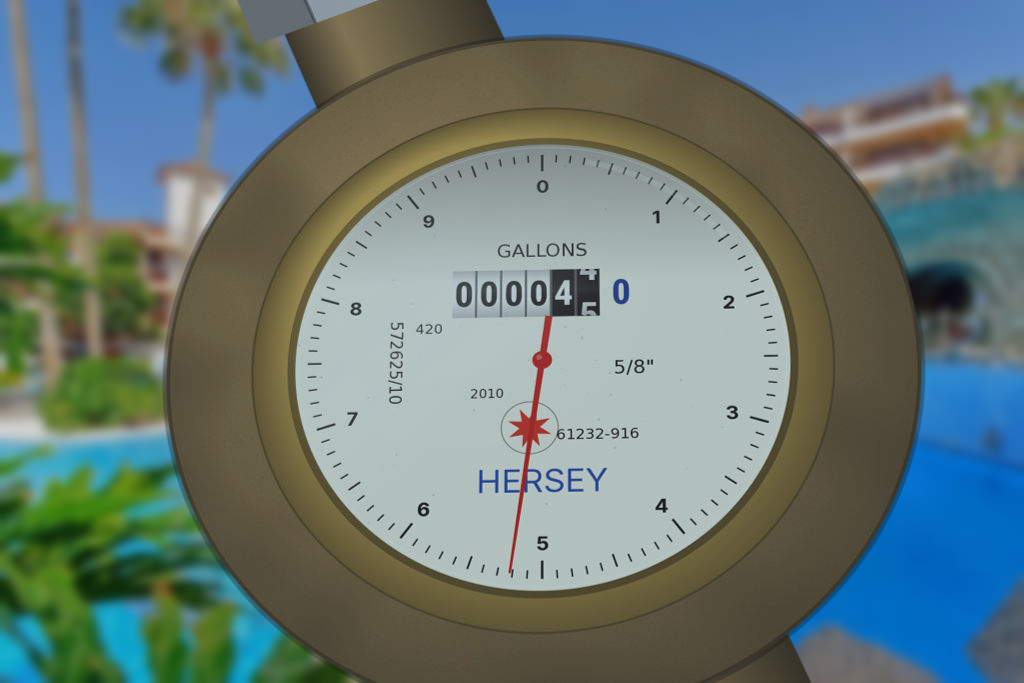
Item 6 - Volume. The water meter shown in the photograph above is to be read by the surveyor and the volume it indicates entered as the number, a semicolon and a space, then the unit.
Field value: 445.2; gal
